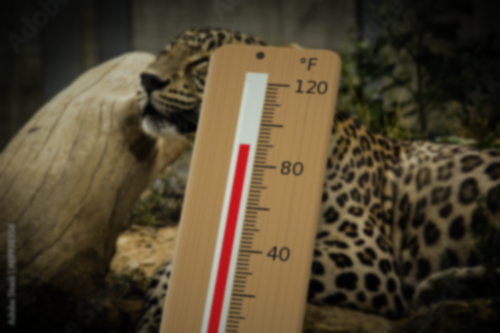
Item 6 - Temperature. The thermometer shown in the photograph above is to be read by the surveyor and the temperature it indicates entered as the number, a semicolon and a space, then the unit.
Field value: 90; °F
